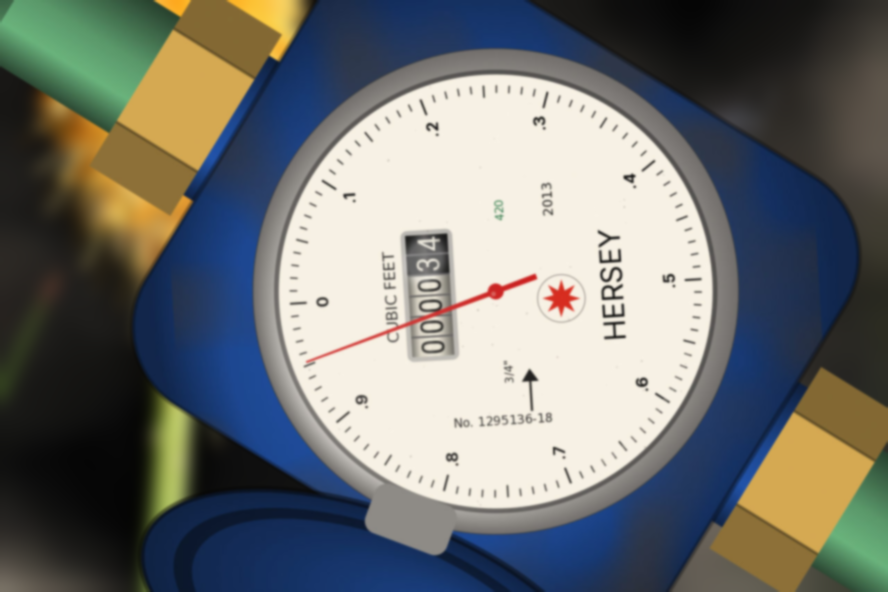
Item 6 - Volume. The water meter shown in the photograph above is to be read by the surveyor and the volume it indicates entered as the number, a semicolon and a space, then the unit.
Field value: 33.95; ft³
